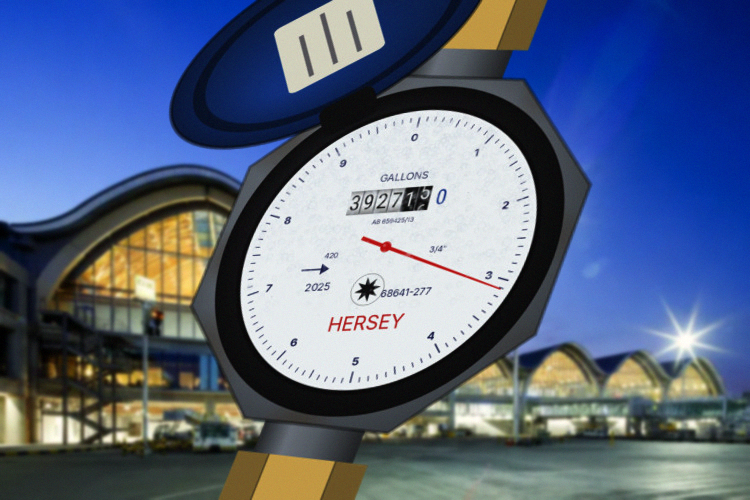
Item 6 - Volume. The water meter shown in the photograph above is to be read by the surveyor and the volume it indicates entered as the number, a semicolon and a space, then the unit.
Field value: 3927153.1; gal
